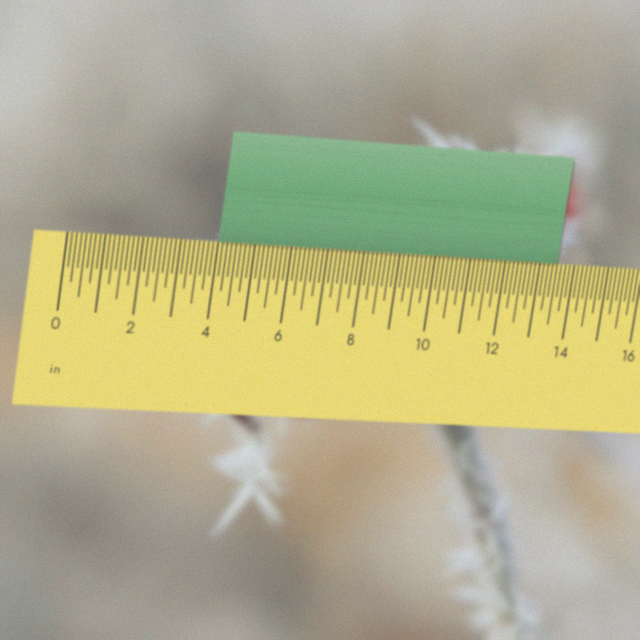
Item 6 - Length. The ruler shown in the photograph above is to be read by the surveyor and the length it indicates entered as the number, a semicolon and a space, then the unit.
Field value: 9.5; in
